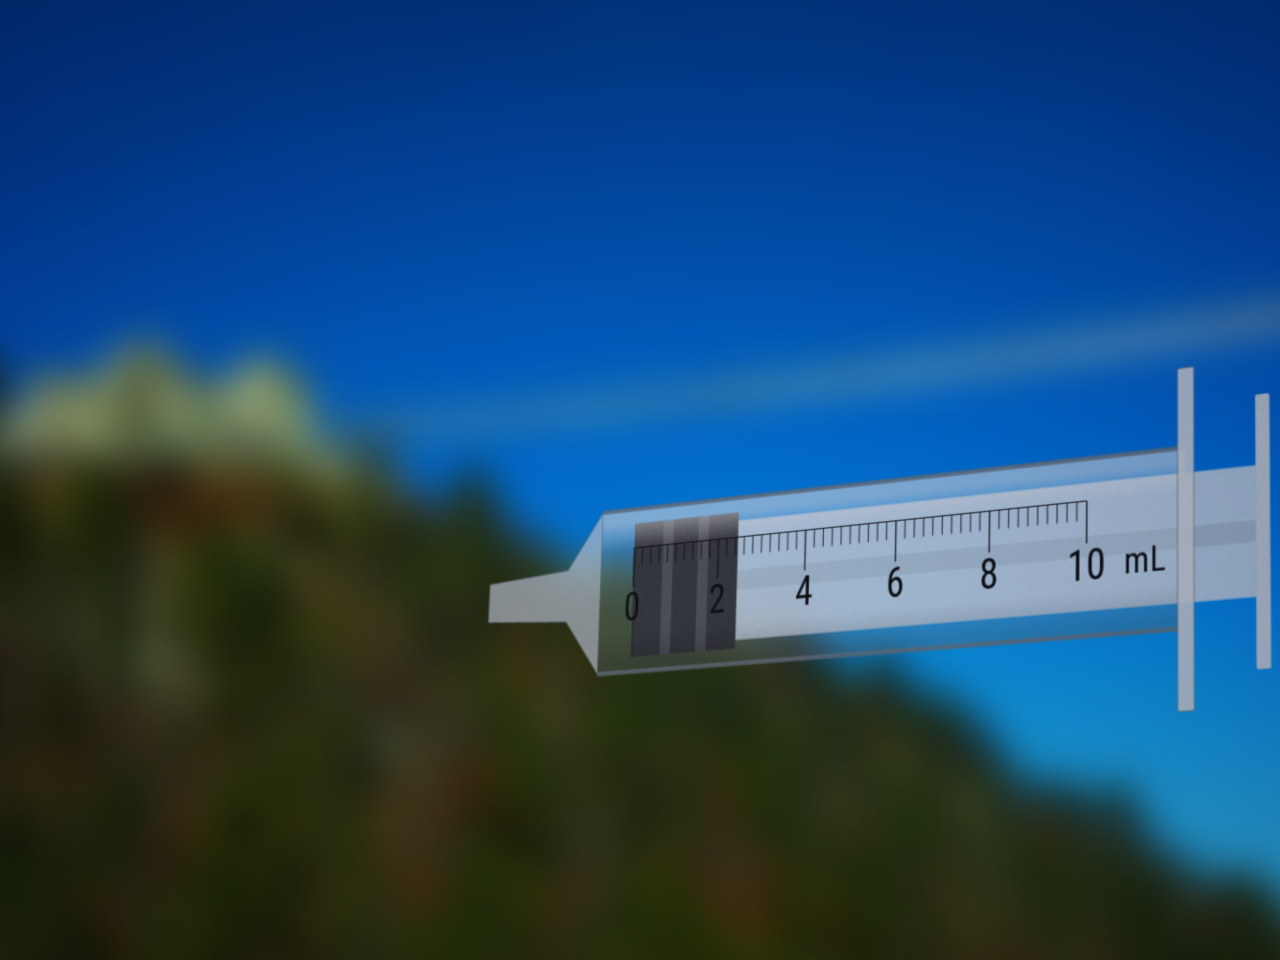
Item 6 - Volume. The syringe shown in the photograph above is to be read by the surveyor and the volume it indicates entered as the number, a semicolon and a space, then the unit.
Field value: 0; mL
